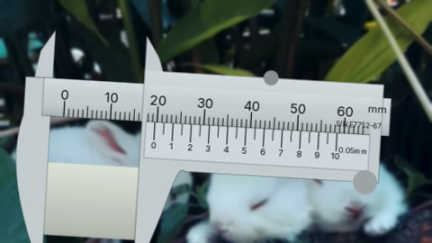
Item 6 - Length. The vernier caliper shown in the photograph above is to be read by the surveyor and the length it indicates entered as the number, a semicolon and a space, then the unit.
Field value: 19.5; mm
